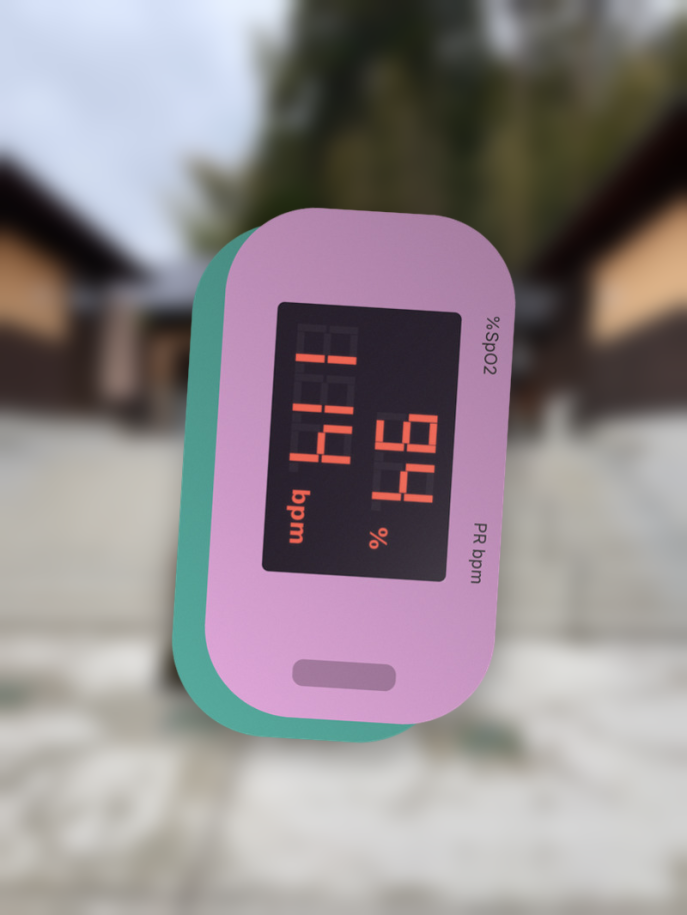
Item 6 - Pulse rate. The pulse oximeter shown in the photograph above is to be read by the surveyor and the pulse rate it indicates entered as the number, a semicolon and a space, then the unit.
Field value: 114; bpm
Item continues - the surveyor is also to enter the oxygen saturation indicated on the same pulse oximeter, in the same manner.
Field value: 94; %
